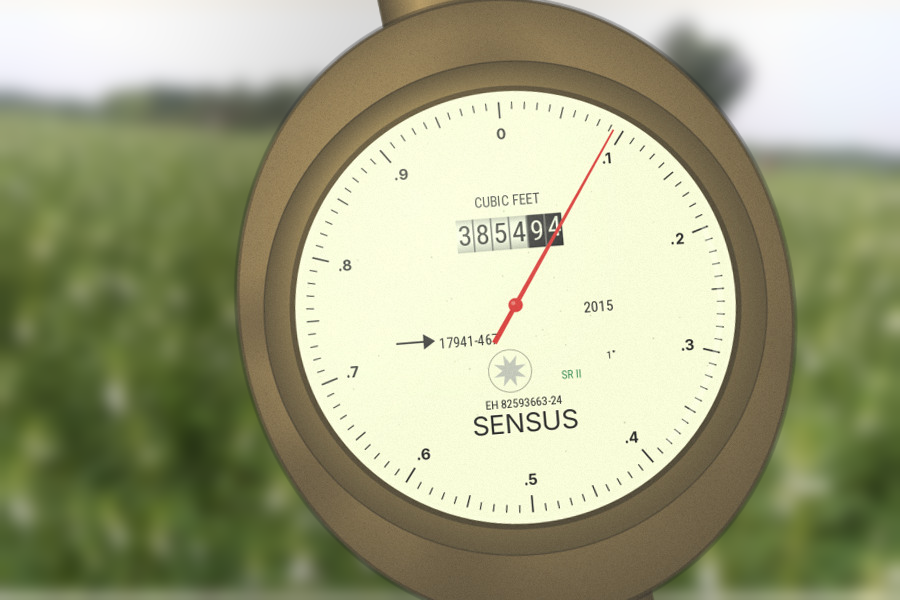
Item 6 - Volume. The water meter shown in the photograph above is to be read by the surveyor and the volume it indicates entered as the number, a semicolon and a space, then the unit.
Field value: 385494.09; ft³
